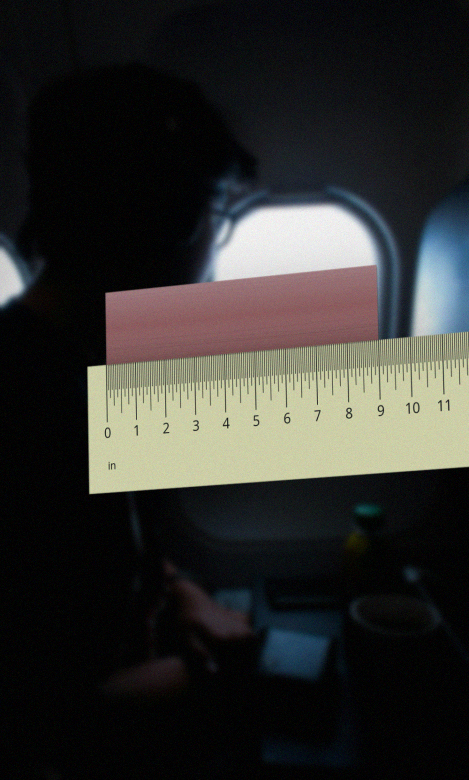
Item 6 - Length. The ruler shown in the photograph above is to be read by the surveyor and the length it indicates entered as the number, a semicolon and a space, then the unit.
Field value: 9; in
